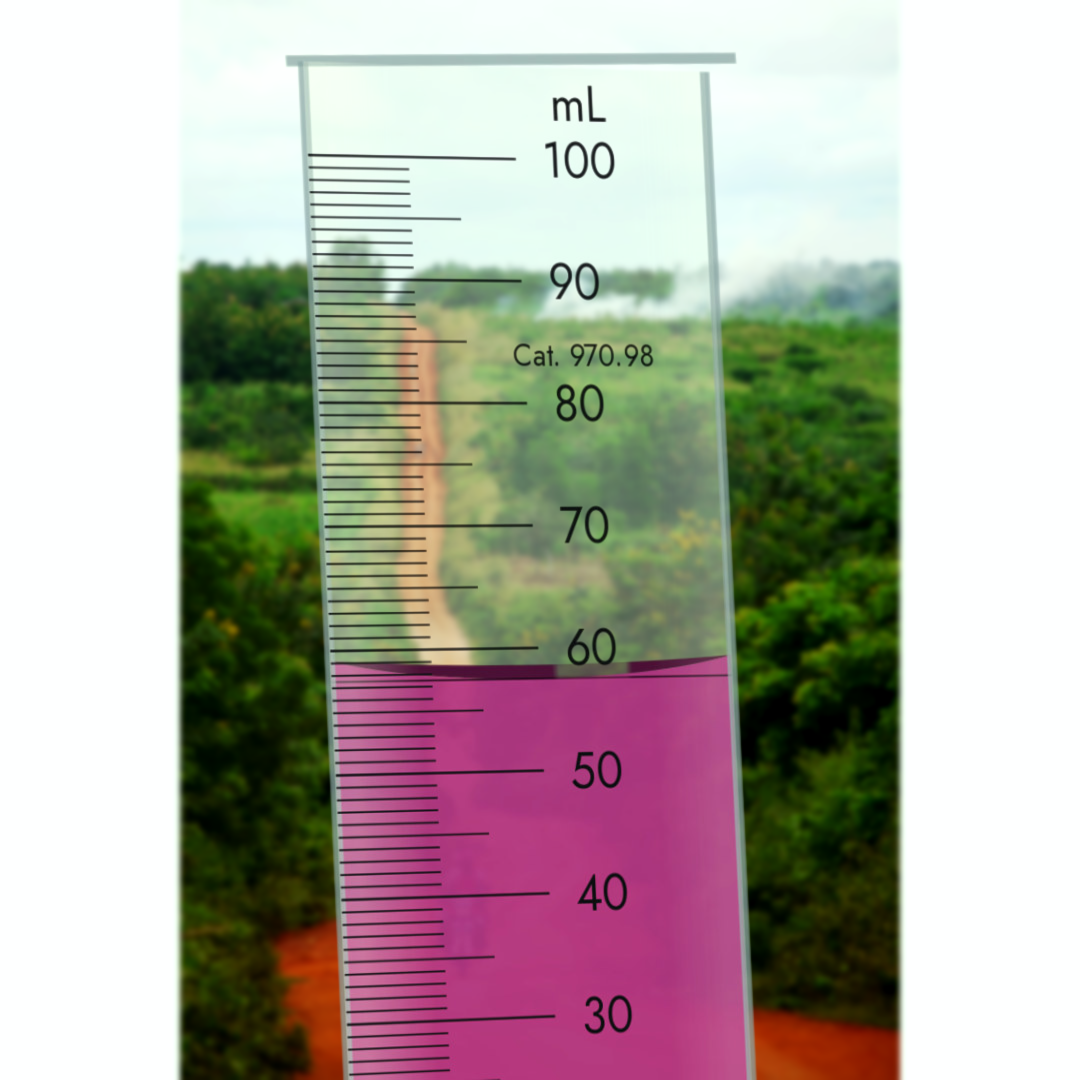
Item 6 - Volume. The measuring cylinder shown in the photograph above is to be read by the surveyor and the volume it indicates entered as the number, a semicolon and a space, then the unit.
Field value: 57.5; mL
